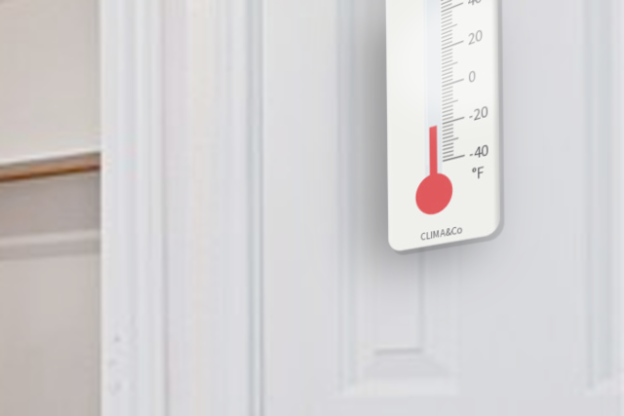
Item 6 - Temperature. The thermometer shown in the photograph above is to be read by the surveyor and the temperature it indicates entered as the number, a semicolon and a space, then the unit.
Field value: -20; °F
